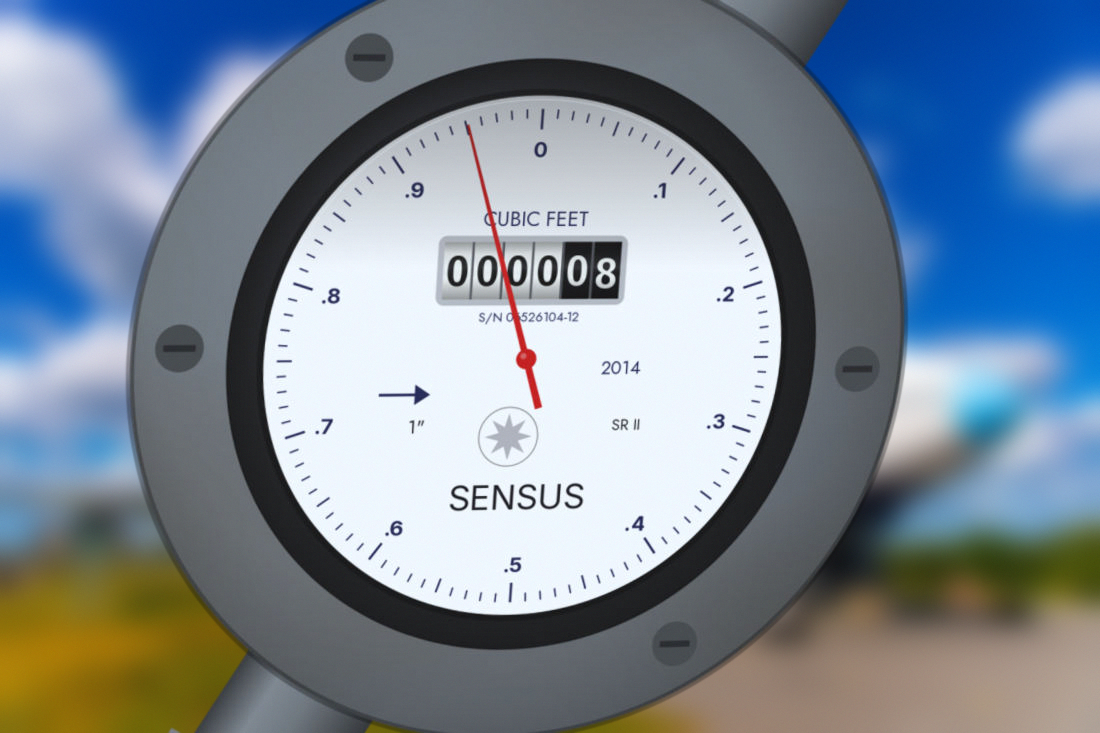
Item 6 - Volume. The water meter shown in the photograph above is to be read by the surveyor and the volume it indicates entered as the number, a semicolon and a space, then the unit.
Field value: 7.95; ft³
